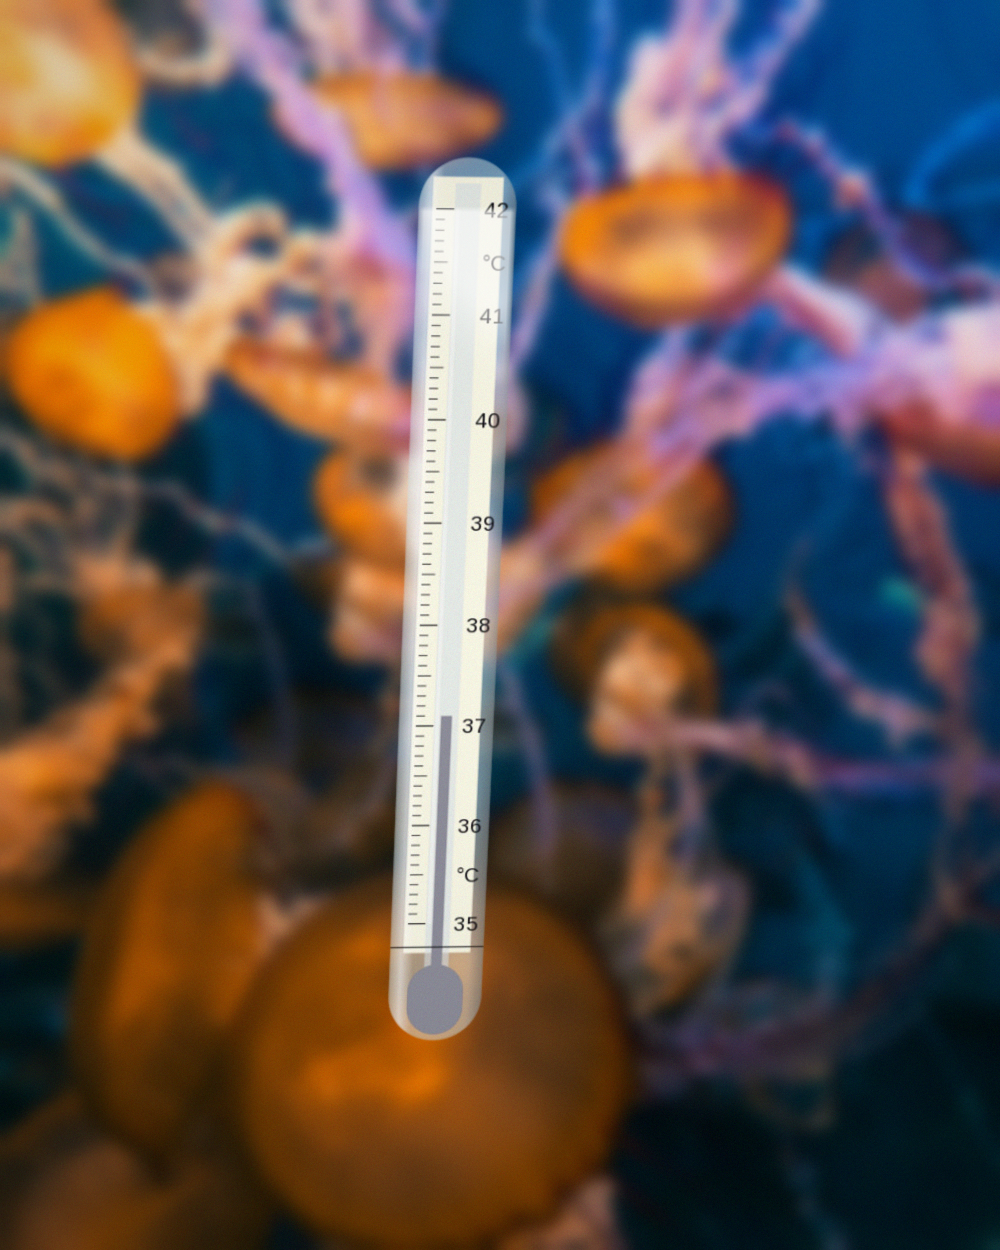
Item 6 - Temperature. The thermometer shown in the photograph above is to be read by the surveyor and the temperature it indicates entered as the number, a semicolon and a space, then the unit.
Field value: 37.1; °C
